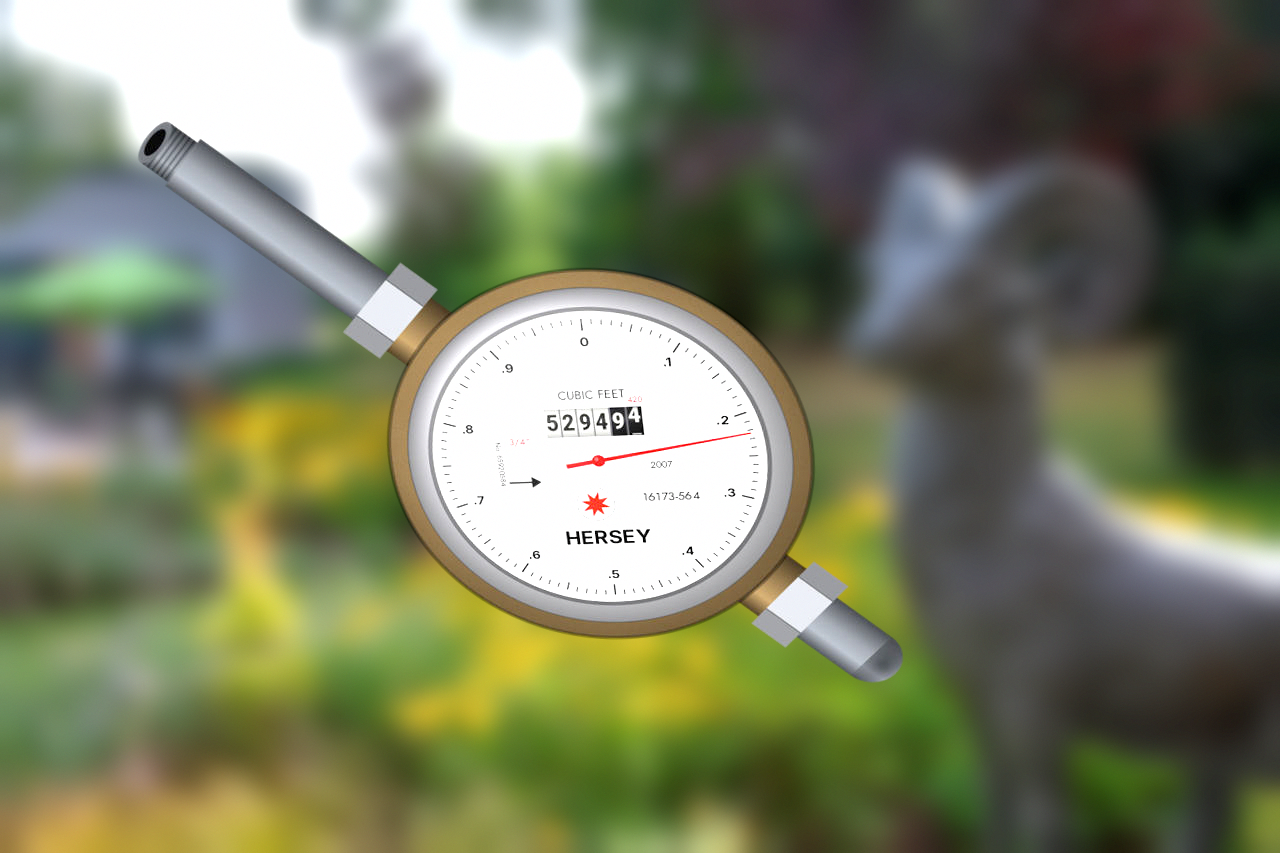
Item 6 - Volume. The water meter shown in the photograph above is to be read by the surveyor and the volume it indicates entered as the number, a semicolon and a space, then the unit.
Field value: 529494.22; ft³
